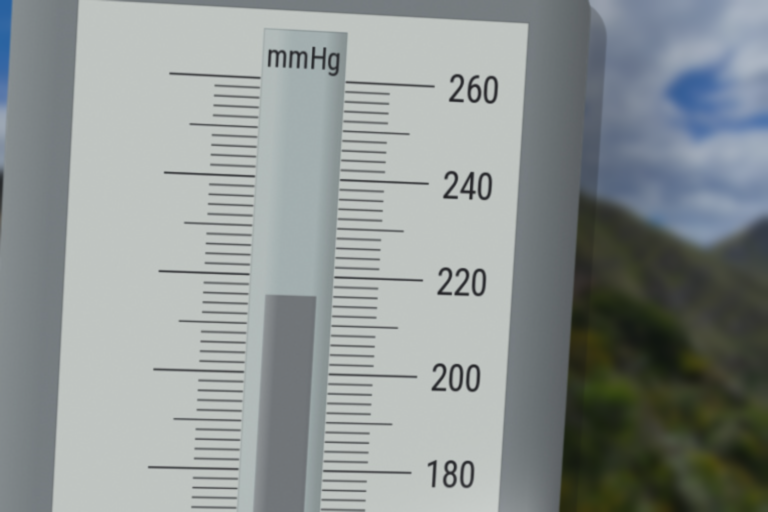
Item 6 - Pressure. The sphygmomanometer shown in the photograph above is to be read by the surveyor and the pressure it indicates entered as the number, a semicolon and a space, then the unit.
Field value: 216; mmHg
